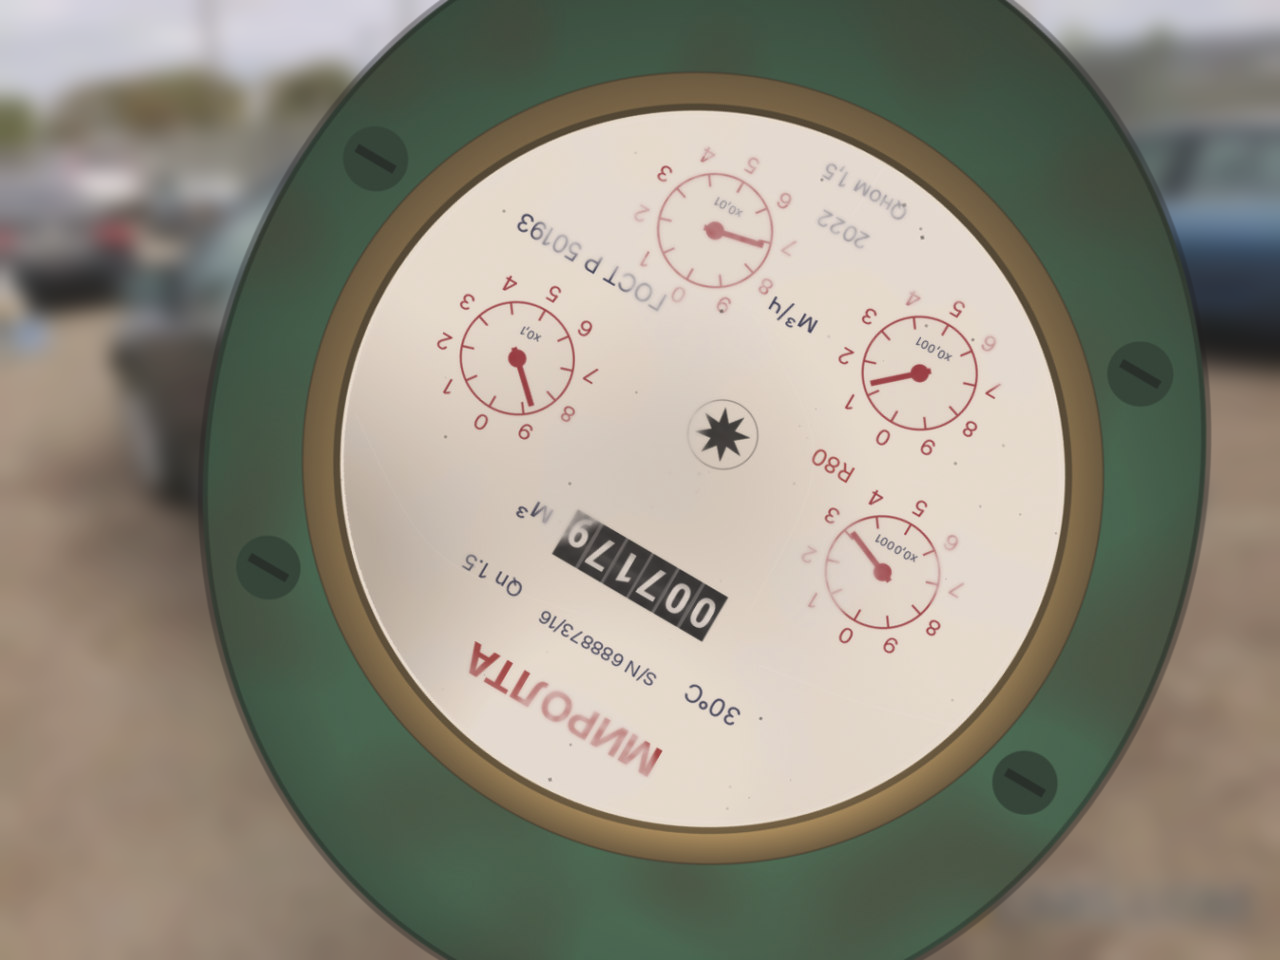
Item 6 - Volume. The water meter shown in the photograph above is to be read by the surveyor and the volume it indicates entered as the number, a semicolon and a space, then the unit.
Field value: 7178.8713; m³
